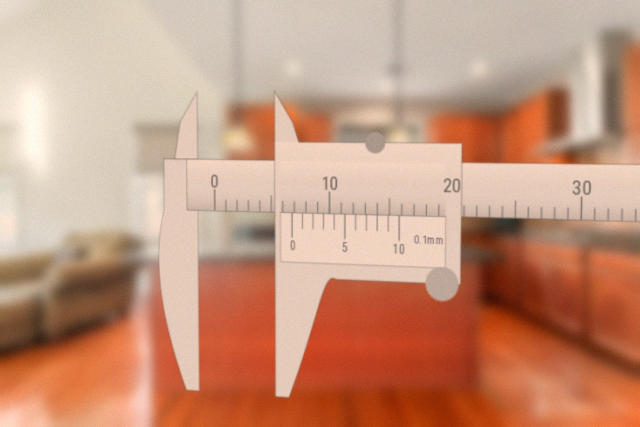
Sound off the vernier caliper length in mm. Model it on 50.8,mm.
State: 6.8,mm
